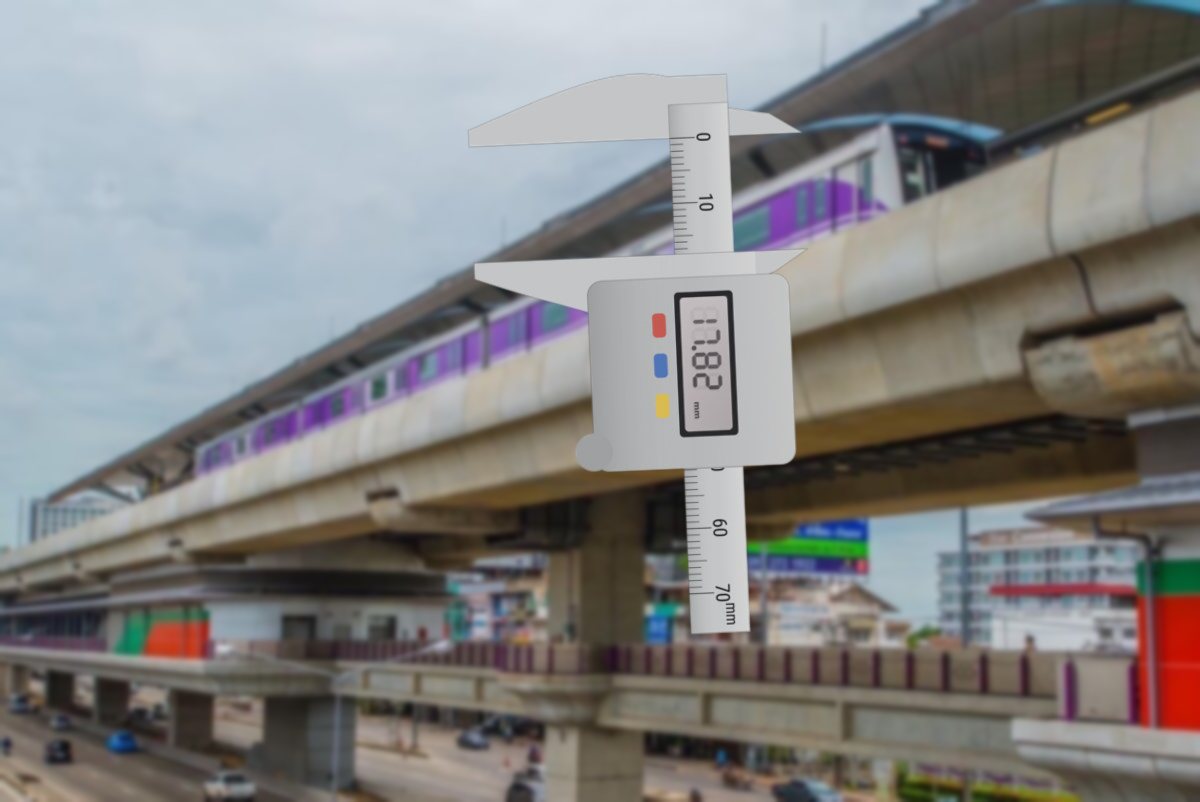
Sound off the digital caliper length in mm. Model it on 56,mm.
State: 17.82,mm
